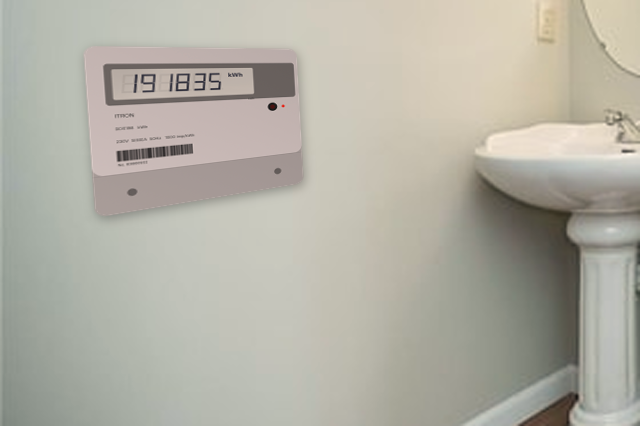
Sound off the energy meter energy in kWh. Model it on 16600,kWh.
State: 191835,kWh
